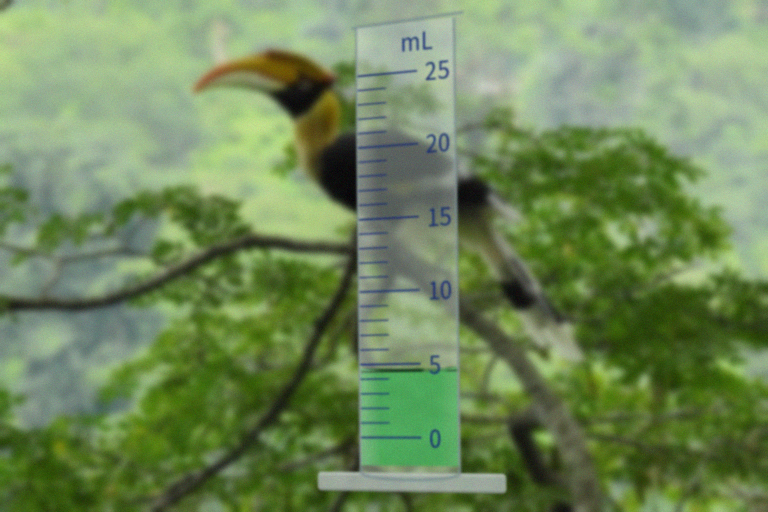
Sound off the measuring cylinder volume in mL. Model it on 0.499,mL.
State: 4.5,mL
